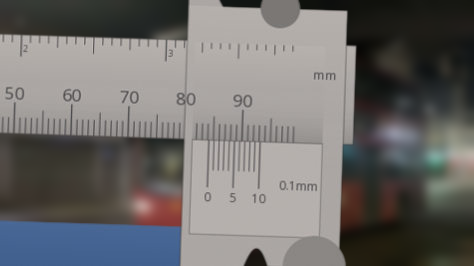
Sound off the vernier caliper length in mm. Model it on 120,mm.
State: 84.2,mm
